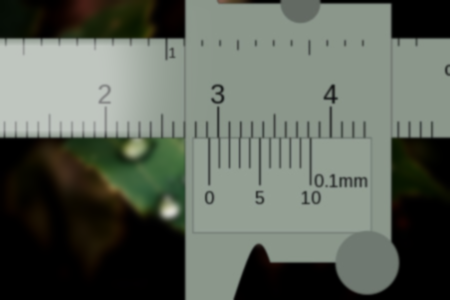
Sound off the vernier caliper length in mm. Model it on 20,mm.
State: 29.2,mm
